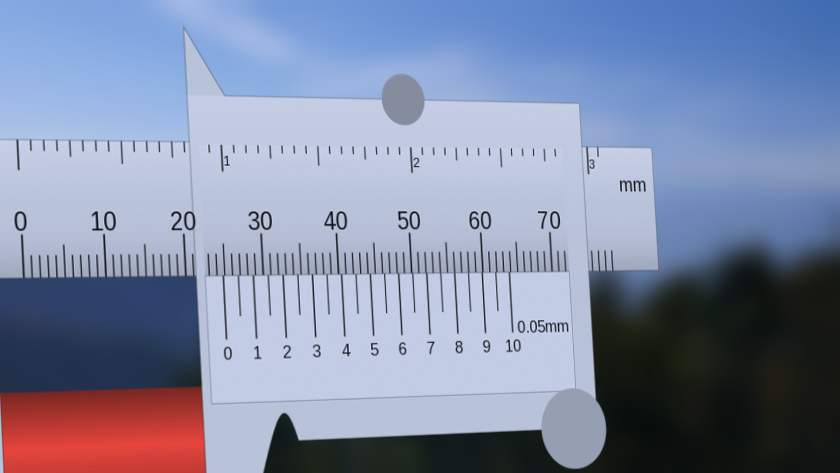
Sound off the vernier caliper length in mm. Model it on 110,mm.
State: 24.8,mm
